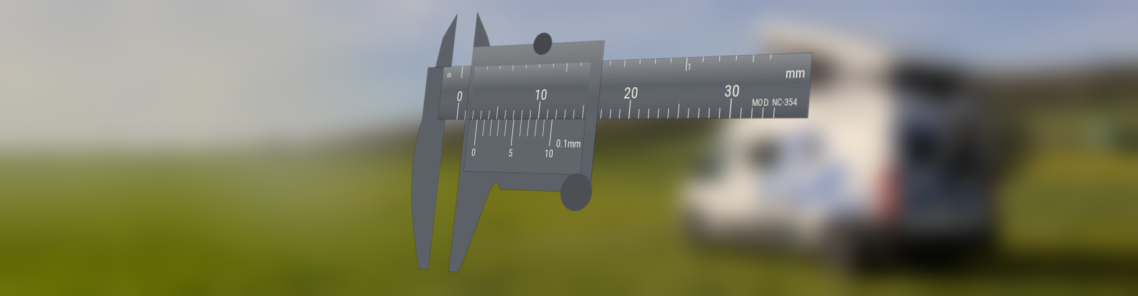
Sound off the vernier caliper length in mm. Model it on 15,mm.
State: 2.6,mm
